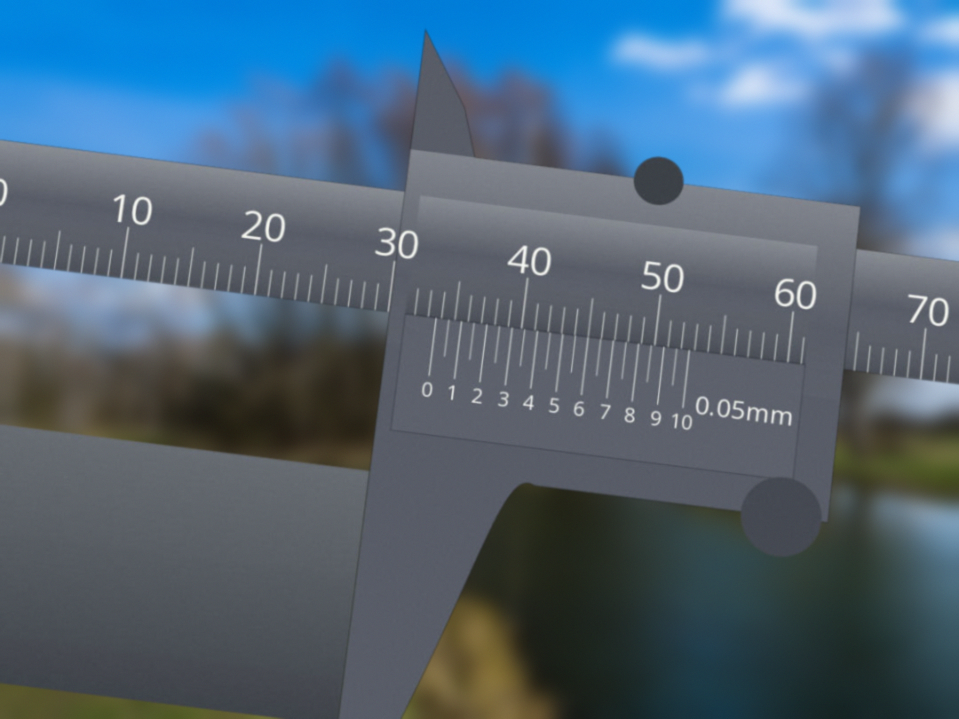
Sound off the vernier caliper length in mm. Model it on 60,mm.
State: 33.6,mm
